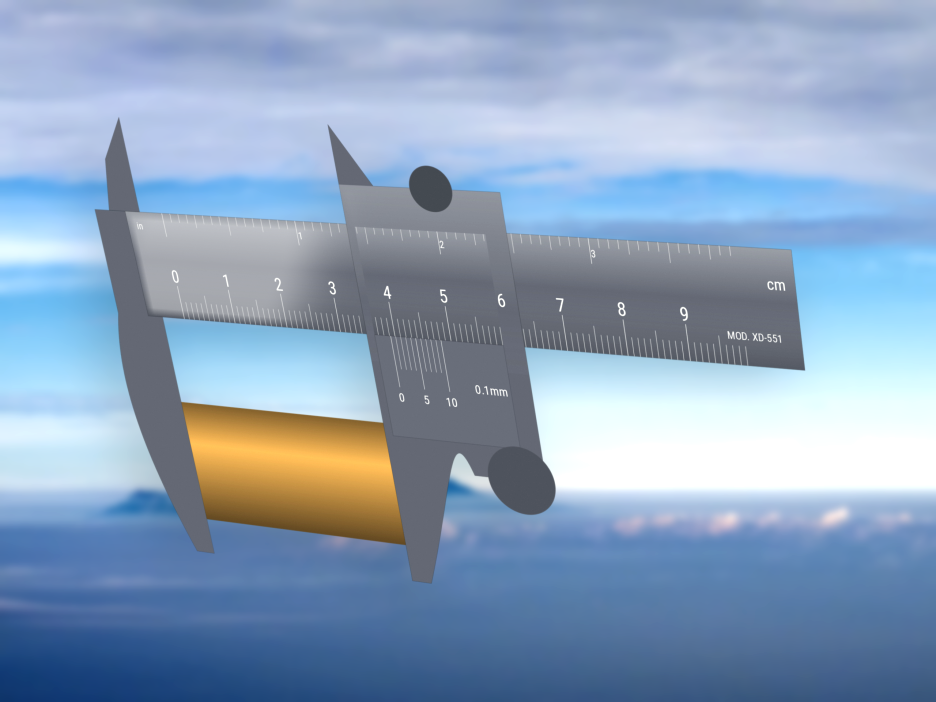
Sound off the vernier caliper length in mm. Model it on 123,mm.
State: 39.2,mm
